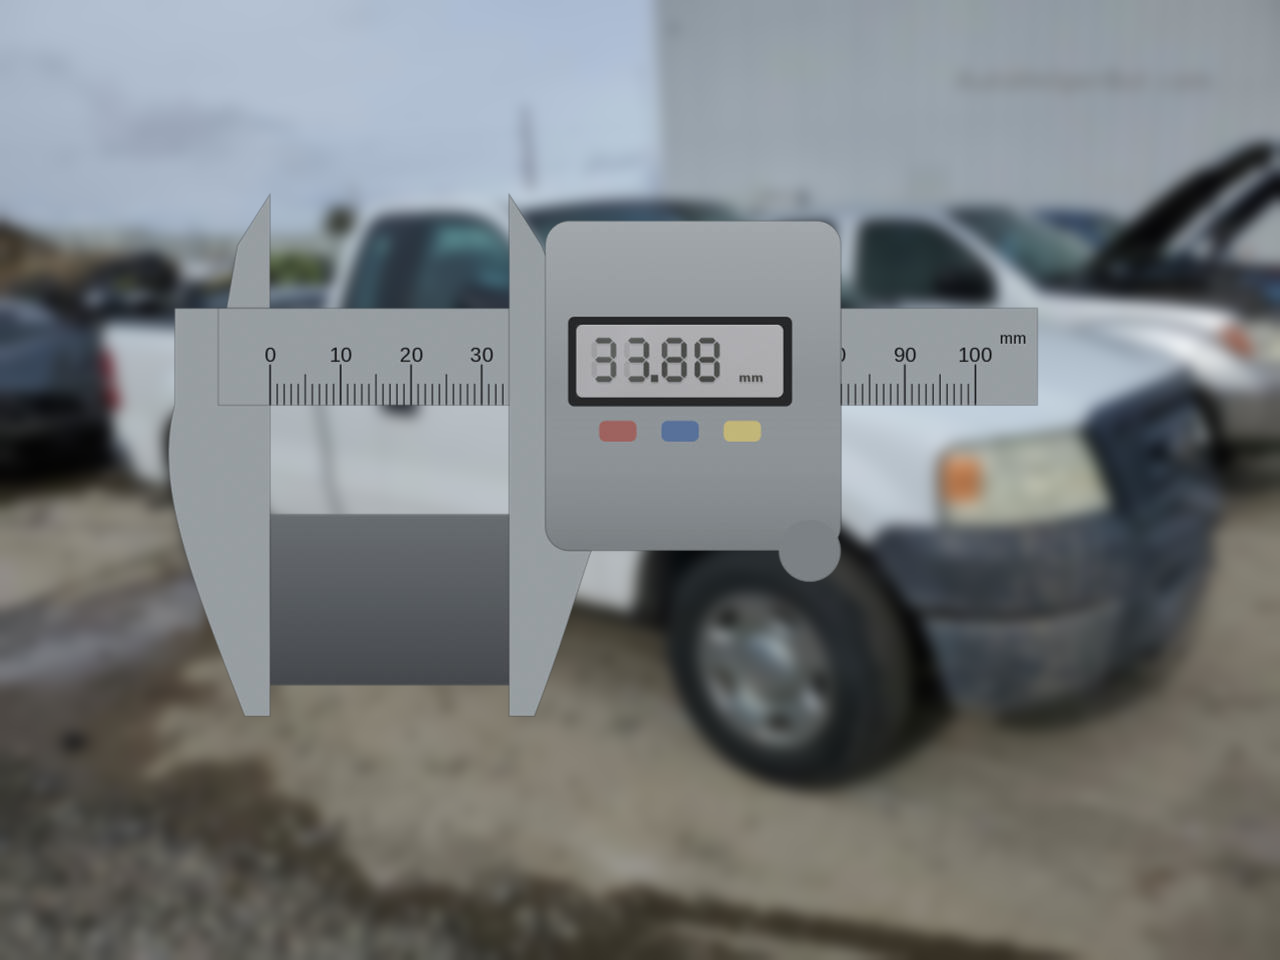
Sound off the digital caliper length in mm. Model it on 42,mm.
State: 33.88,mm
